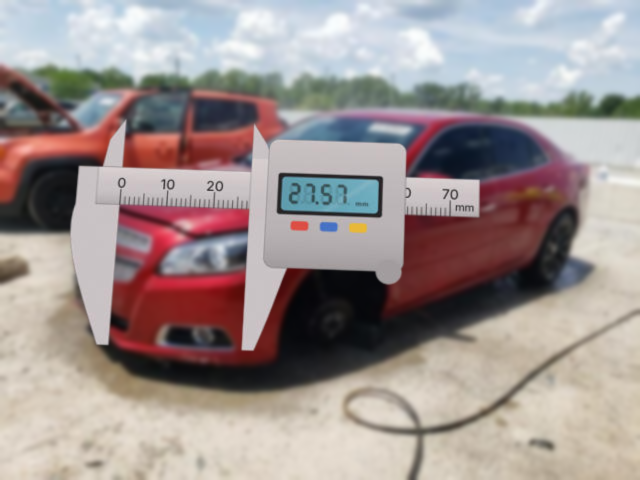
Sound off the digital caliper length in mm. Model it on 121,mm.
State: 27.57,mm
